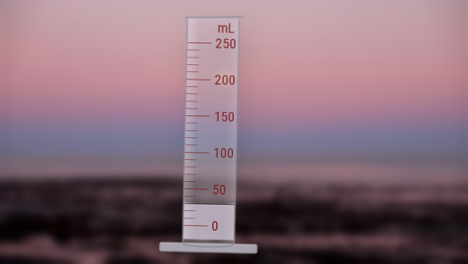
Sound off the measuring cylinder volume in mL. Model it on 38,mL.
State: 30,mL
